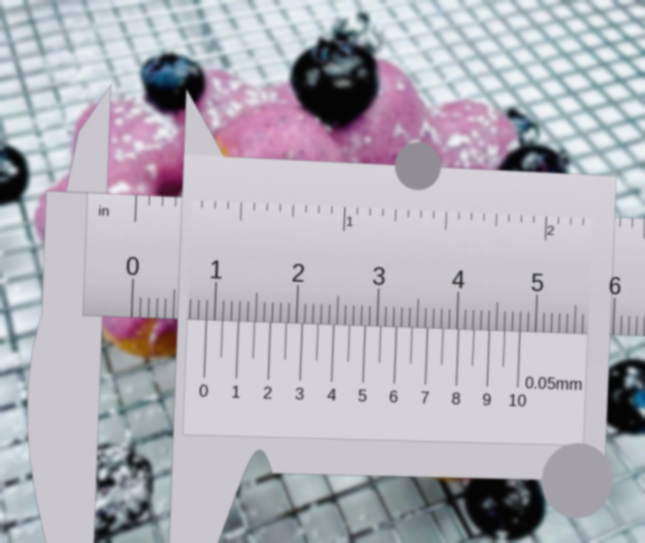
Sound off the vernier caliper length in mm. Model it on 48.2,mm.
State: 9.0,mm
